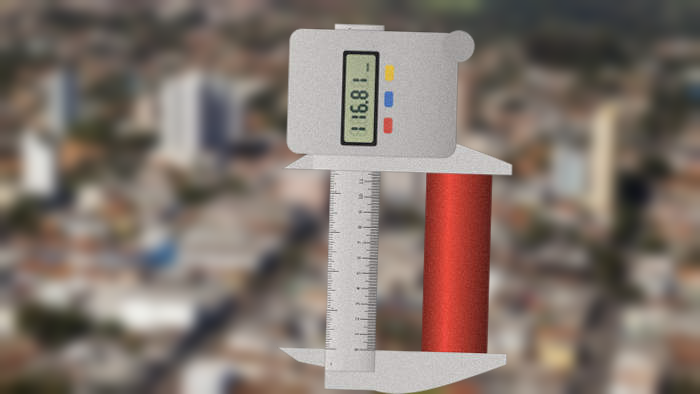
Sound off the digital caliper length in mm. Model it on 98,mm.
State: 116.81,mm
